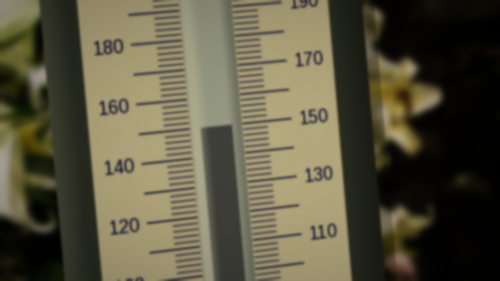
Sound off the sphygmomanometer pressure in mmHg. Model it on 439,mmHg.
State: 150,mmHg
